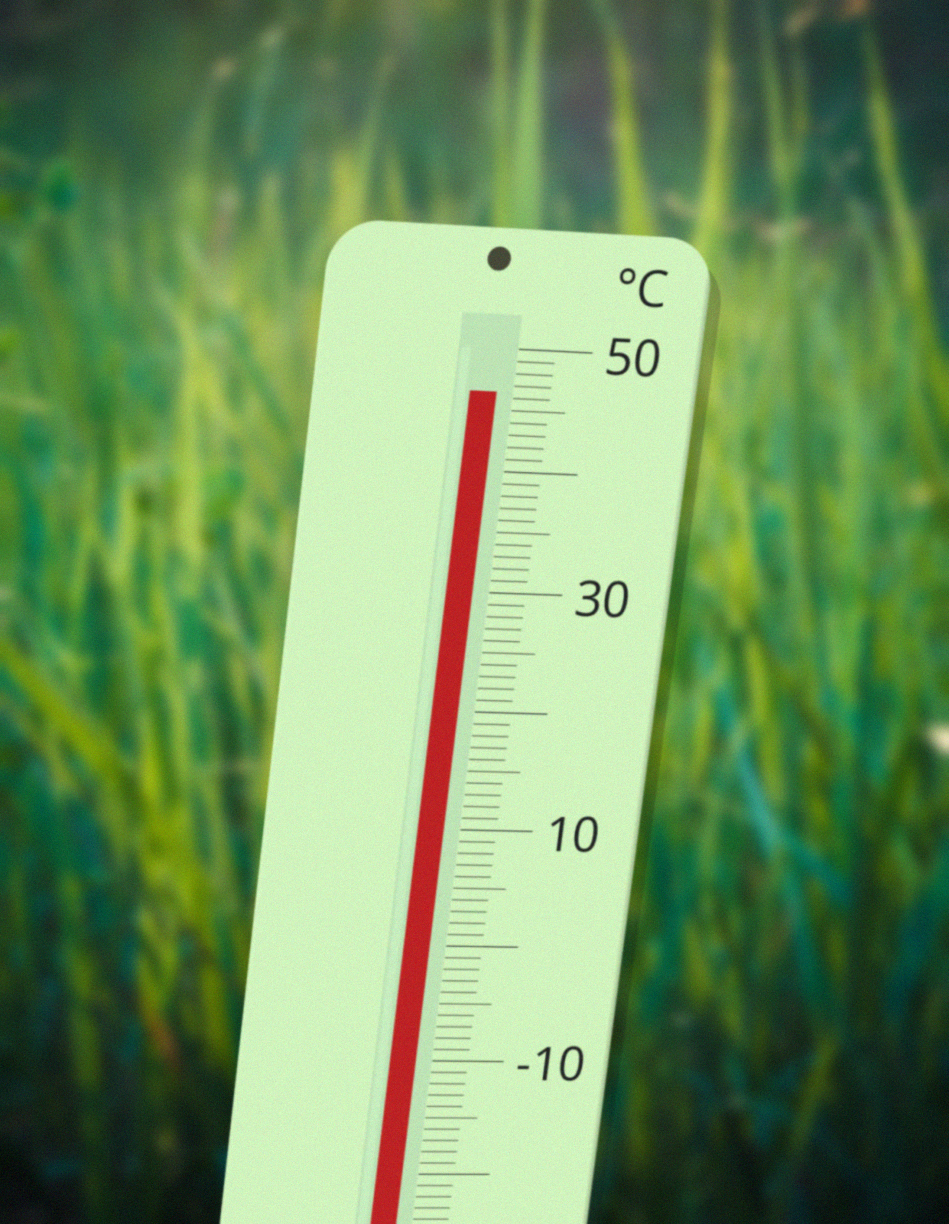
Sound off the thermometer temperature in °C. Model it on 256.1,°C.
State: 46.5,°C
